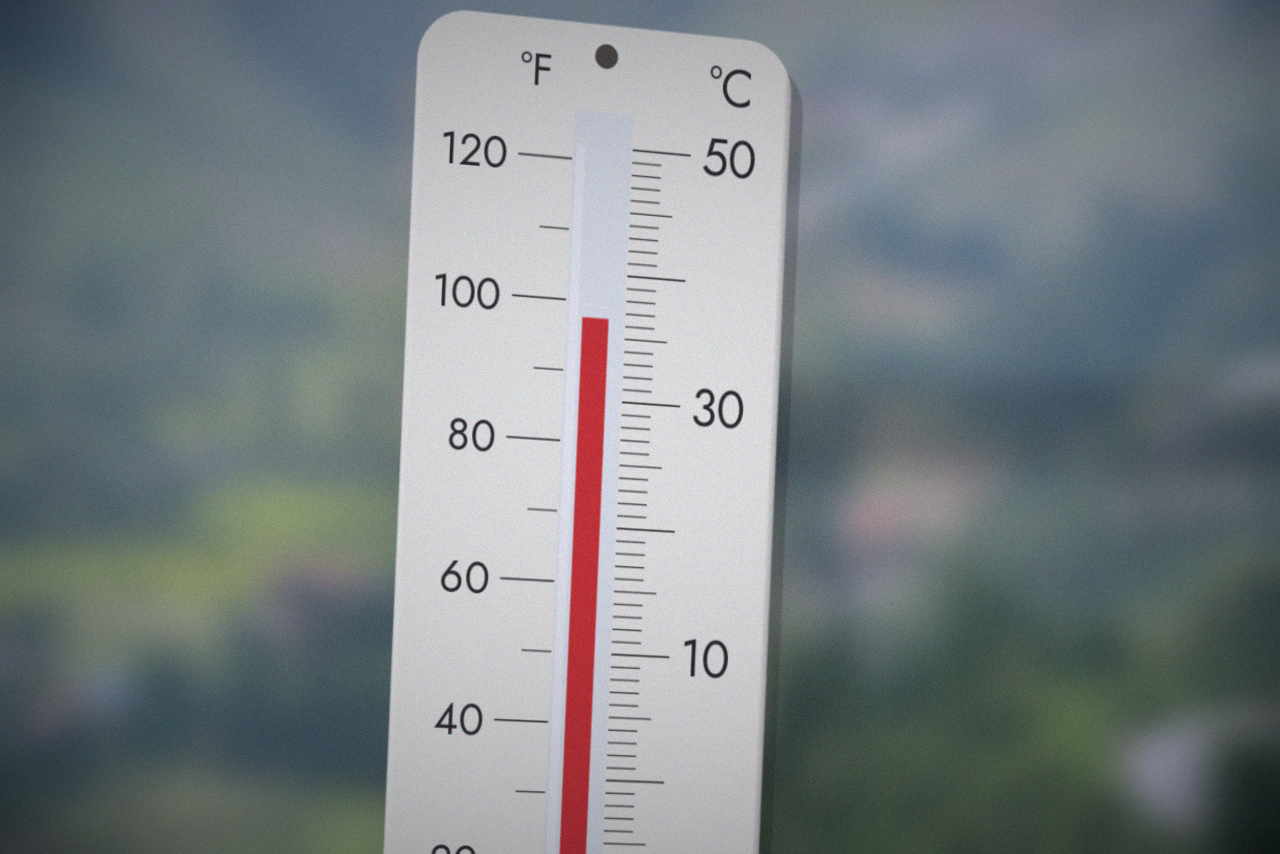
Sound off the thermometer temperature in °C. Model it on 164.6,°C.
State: 36.5,°C
